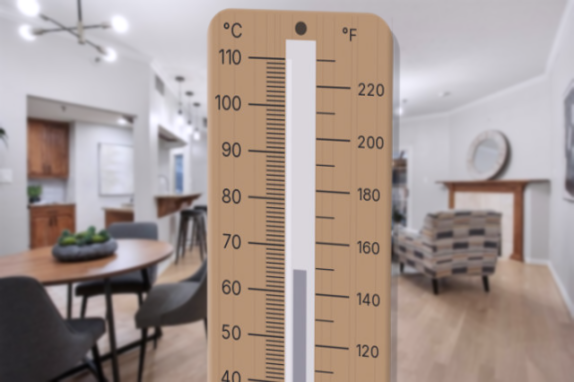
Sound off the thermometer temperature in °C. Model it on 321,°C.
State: 65,°C
